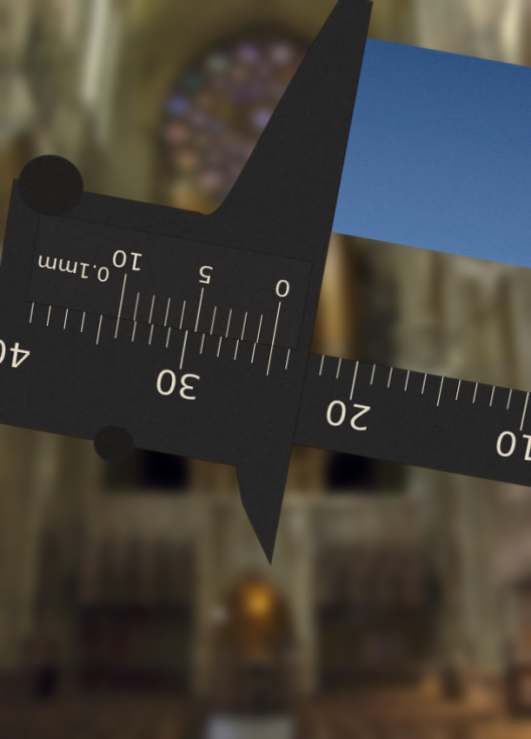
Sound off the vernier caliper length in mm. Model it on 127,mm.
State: 25.0,mm
